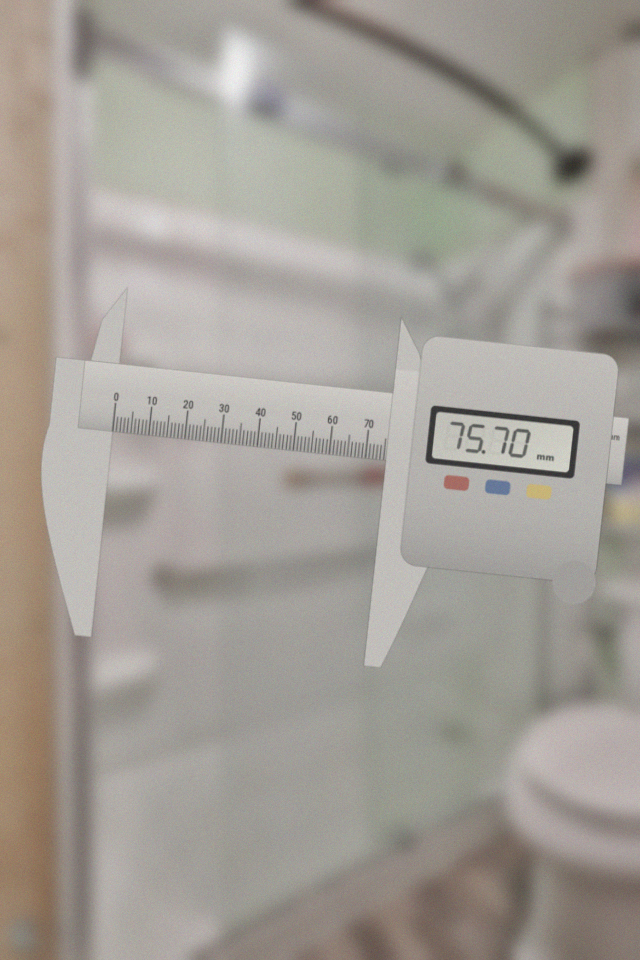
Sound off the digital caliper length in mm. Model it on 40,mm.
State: 75.70,mm
